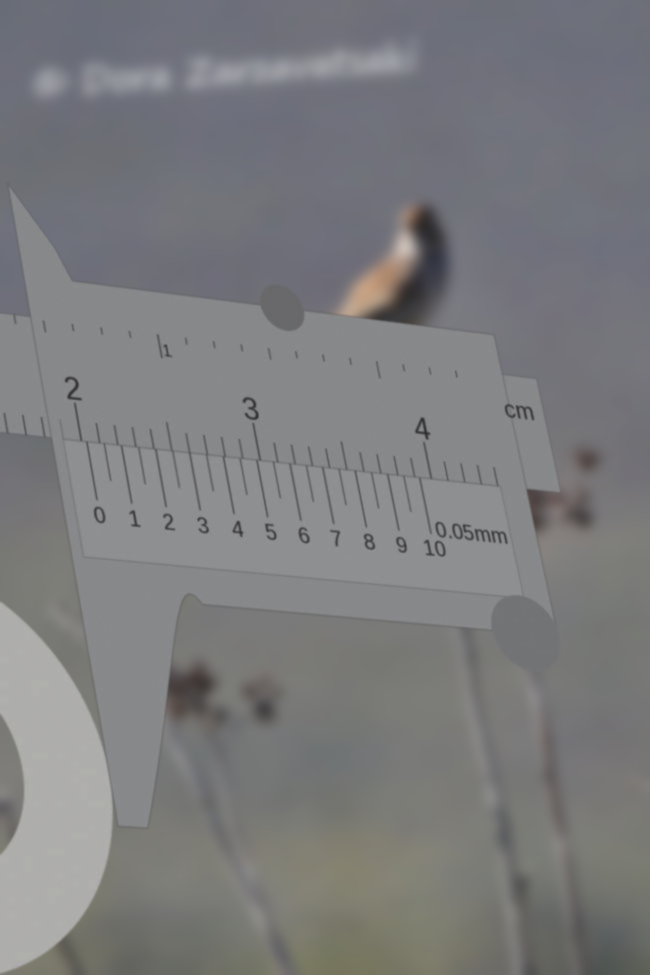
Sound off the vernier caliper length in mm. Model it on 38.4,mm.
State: 20.3,mm
